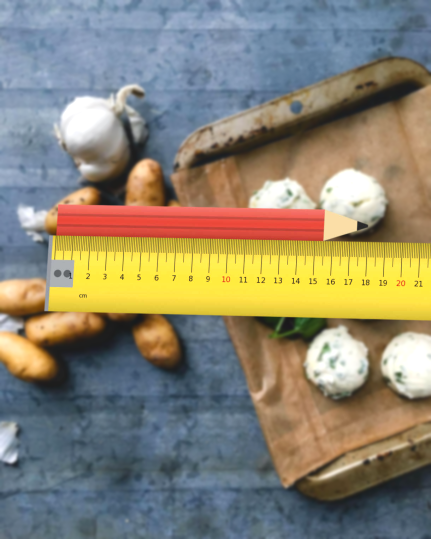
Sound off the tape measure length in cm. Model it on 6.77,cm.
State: 18,cm
